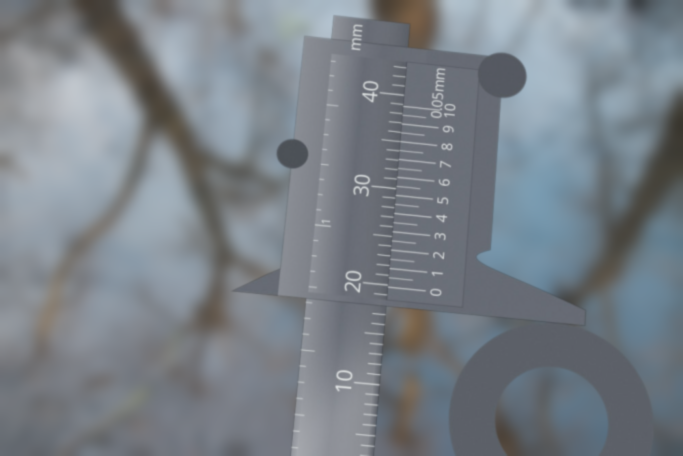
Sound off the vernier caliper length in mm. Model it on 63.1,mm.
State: 19.8,mm
